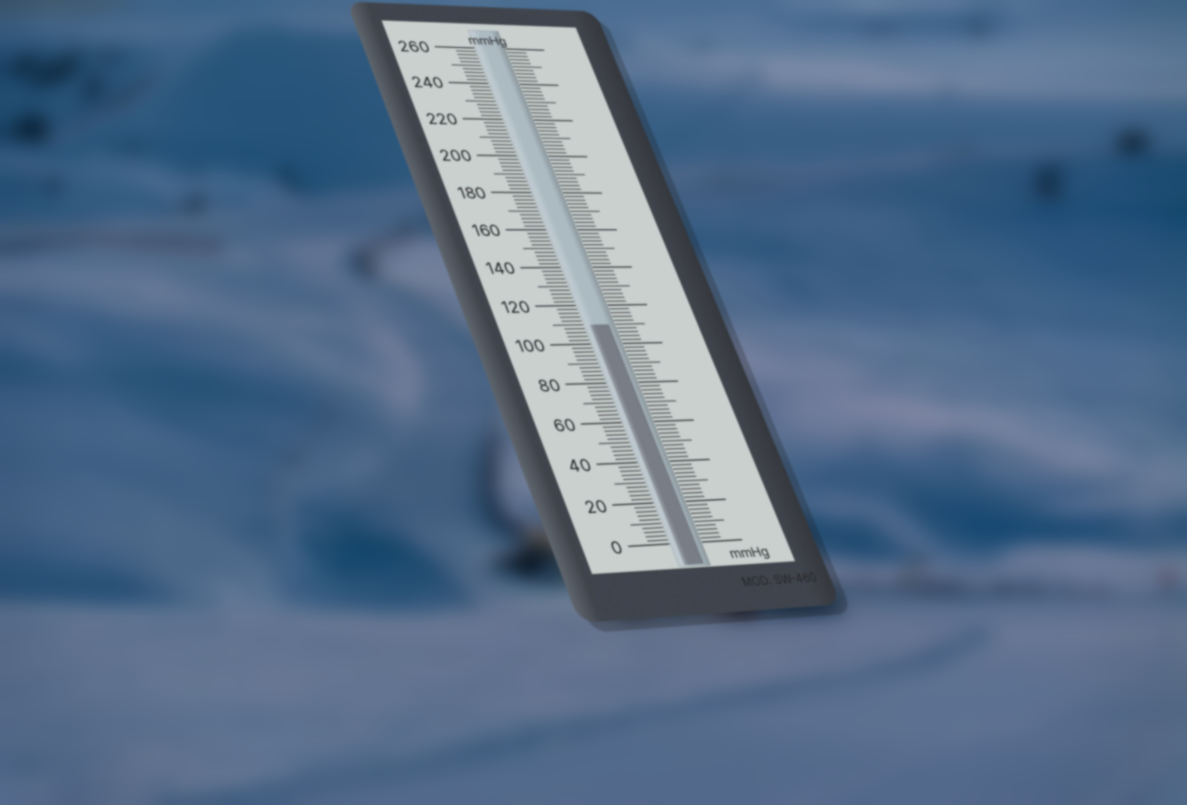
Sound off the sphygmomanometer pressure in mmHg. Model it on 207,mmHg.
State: 110,mmHg
